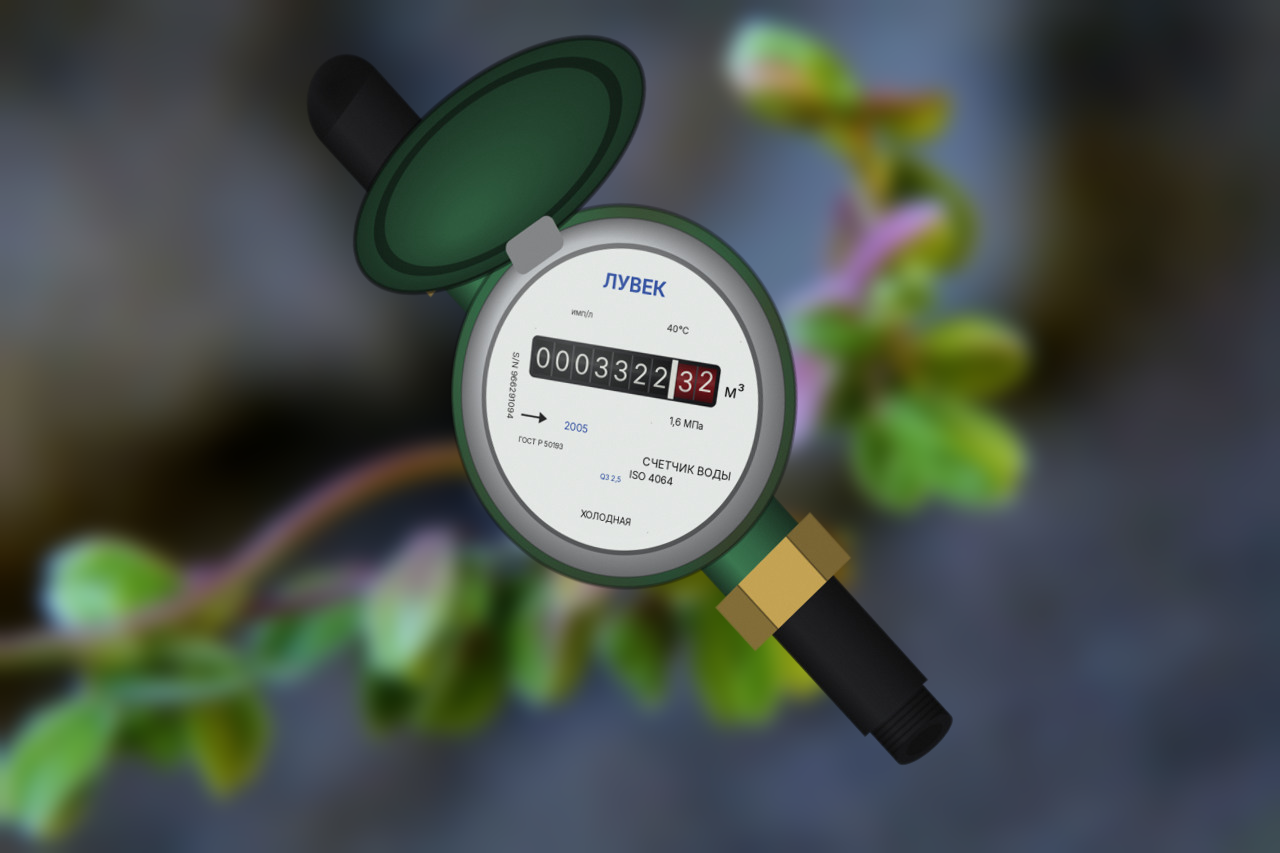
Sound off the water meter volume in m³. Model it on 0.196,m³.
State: 3322.32,m³
